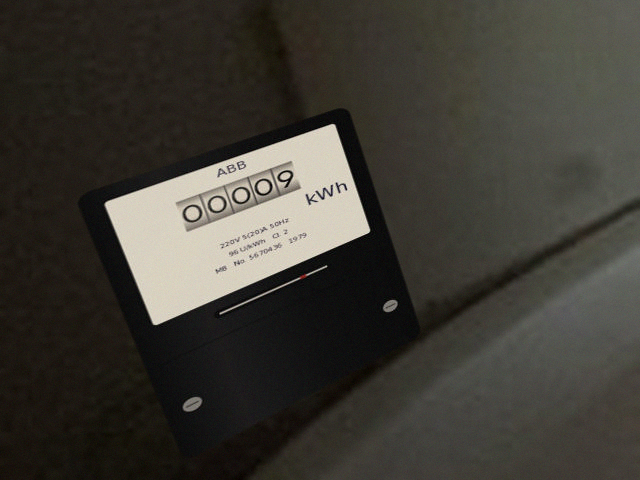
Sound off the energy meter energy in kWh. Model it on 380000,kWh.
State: 9,kWh
